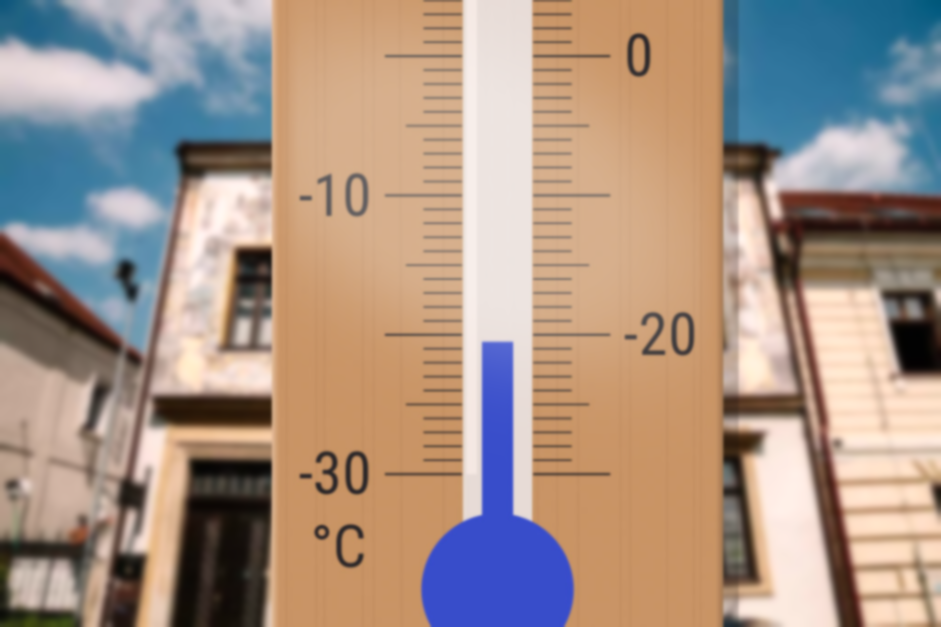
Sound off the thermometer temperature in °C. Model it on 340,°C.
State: -20.5,°C
